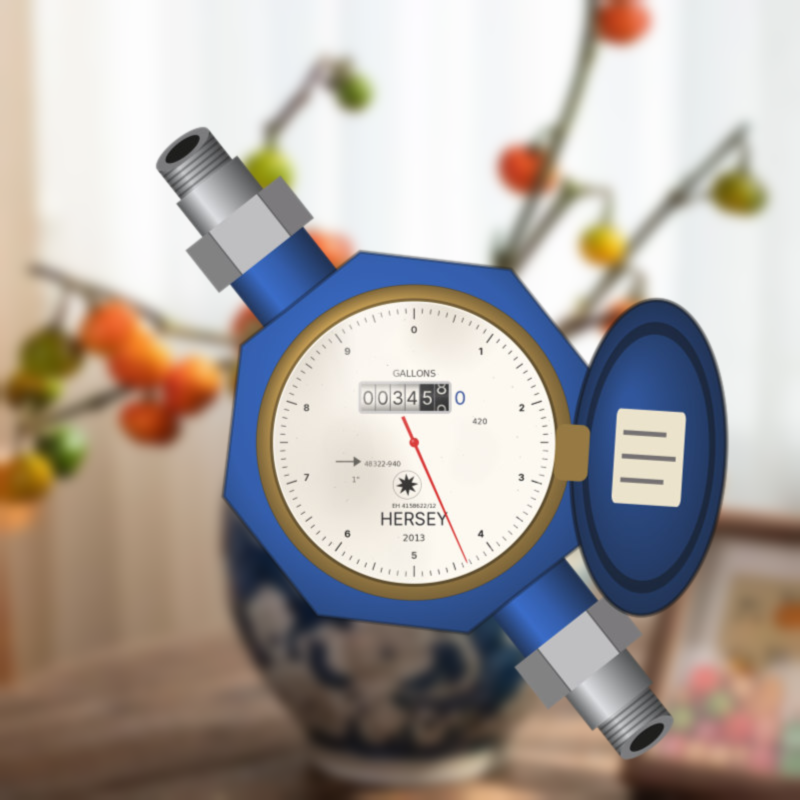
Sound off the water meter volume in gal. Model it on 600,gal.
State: 34584.3,gal
